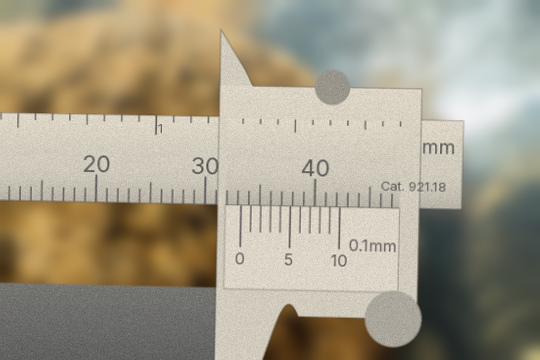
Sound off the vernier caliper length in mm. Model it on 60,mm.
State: 33.3,mm
